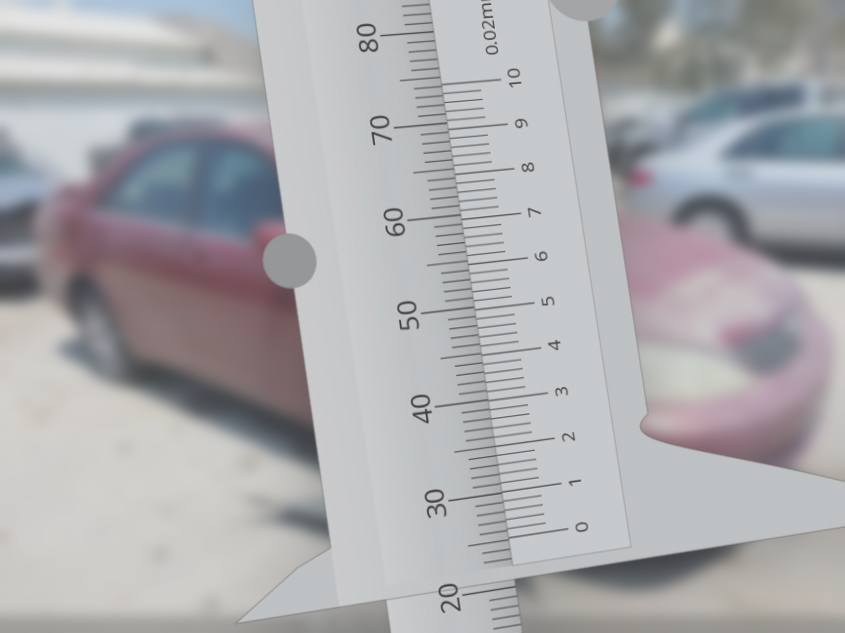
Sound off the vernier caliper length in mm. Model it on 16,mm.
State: 25.2,mm
